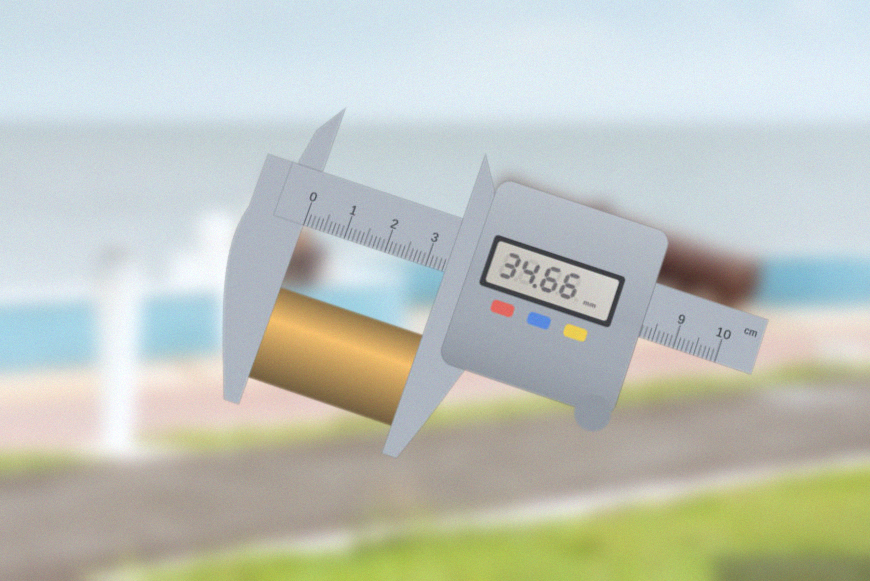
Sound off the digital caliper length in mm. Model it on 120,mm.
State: 34.66,mm
